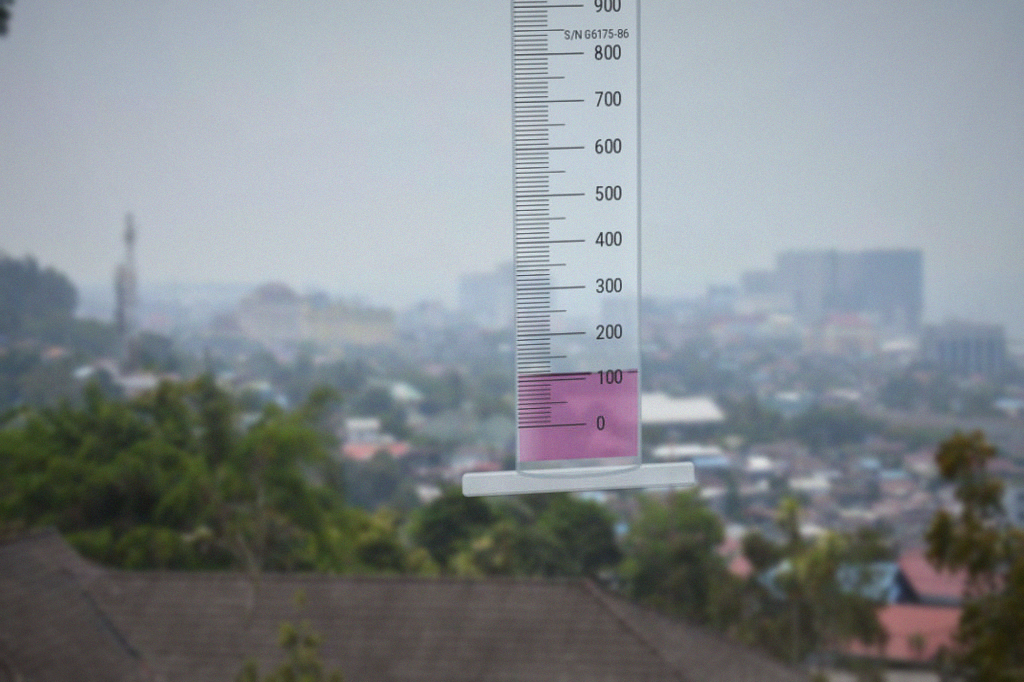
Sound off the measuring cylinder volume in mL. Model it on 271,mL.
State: 110,mL
